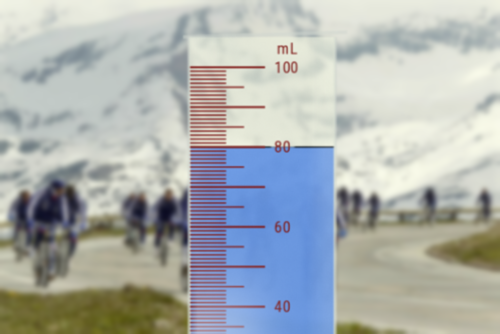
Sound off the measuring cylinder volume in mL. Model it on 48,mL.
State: 80,mL
